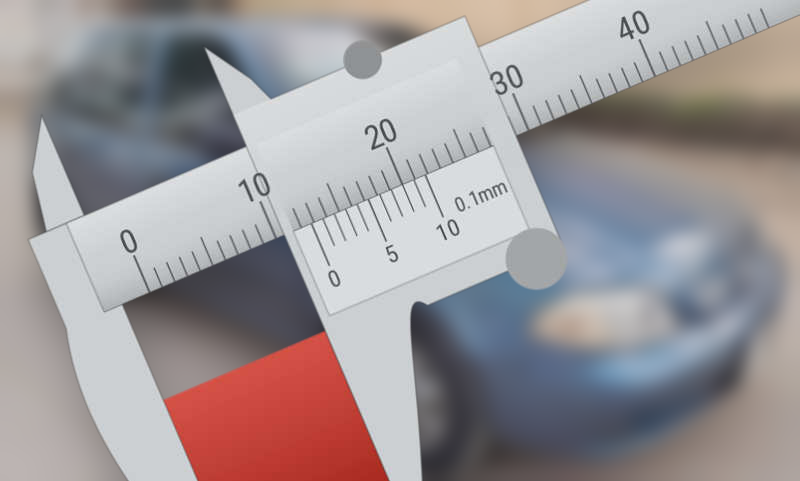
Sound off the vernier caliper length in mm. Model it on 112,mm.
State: 12.8,mm
